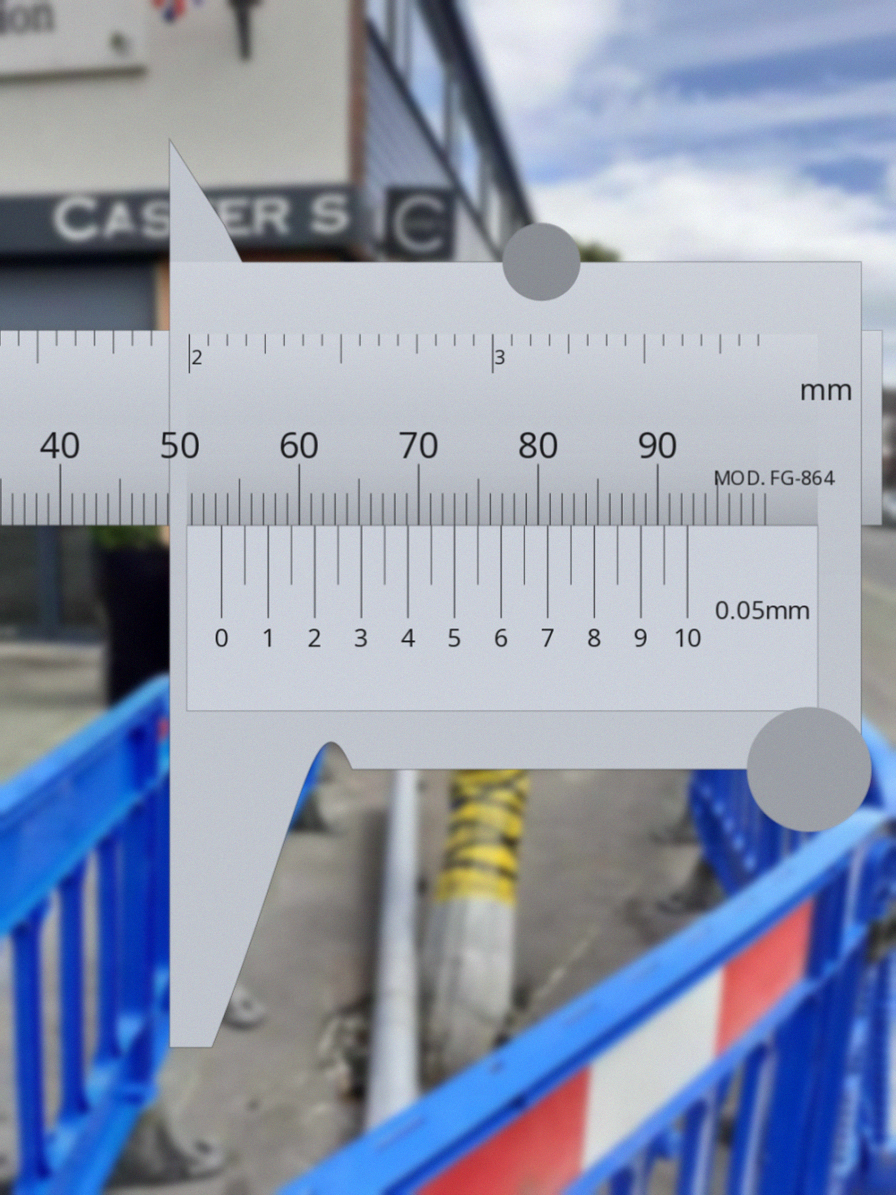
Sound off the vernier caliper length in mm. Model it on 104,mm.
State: 53.5,mm
